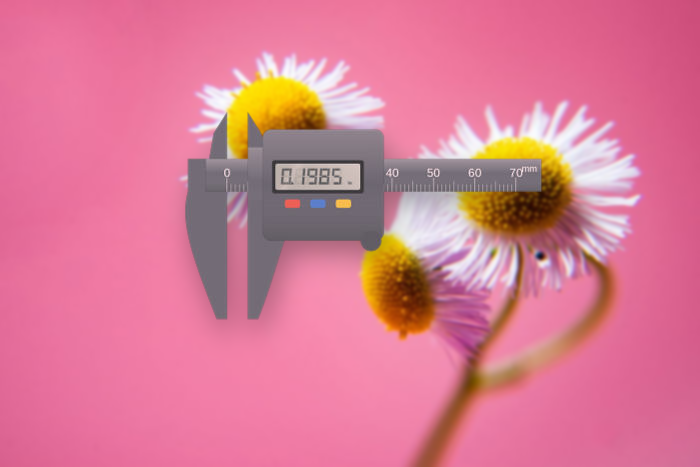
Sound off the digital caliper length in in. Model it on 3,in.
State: 0.1985,in
